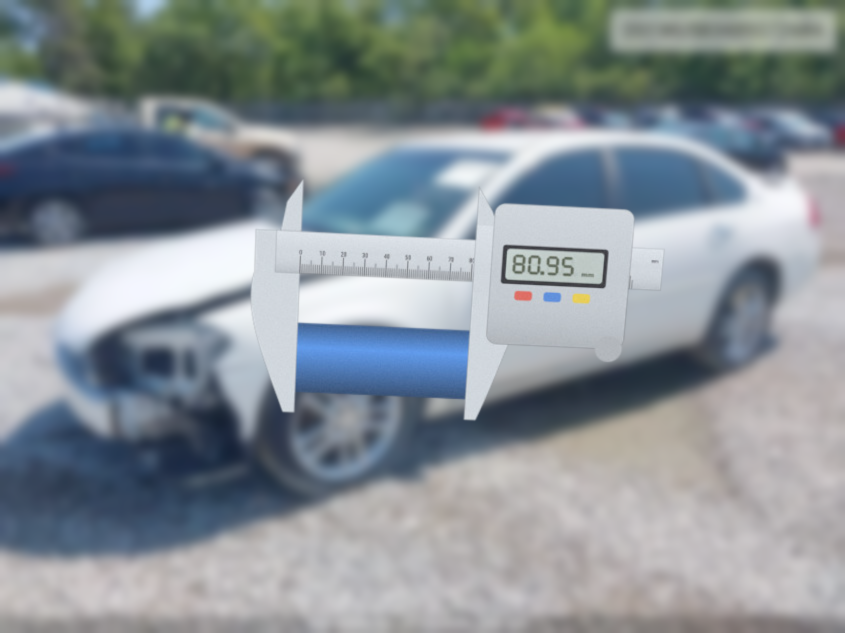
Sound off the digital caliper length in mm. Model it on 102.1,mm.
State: 80.95,mm
